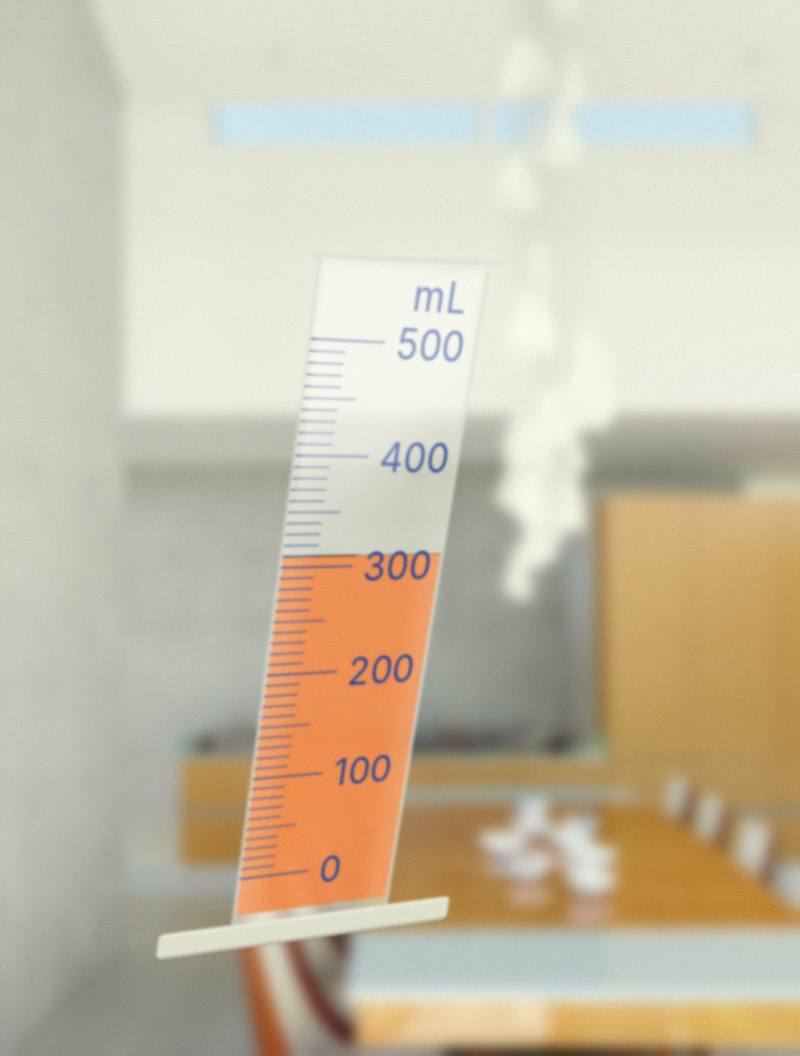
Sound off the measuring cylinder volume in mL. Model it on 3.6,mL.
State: 310,mL
